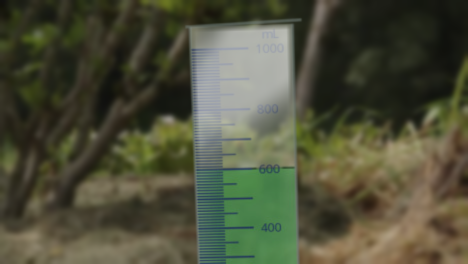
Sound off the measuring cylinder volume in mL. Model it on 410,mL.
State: 600,mL
